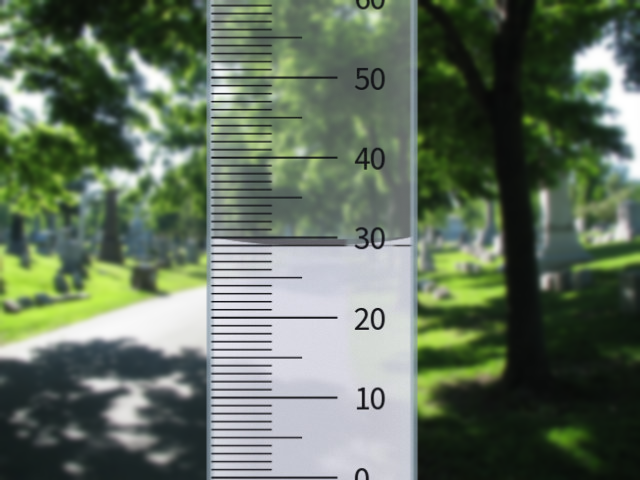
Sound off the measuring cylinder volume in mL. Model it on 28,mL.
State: 29,mL
